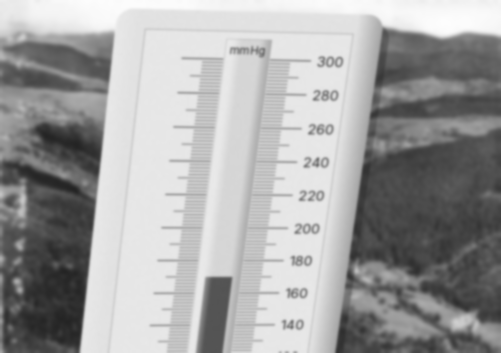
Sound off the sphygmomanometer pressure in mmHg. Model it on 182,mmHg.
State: 170,mmHg
